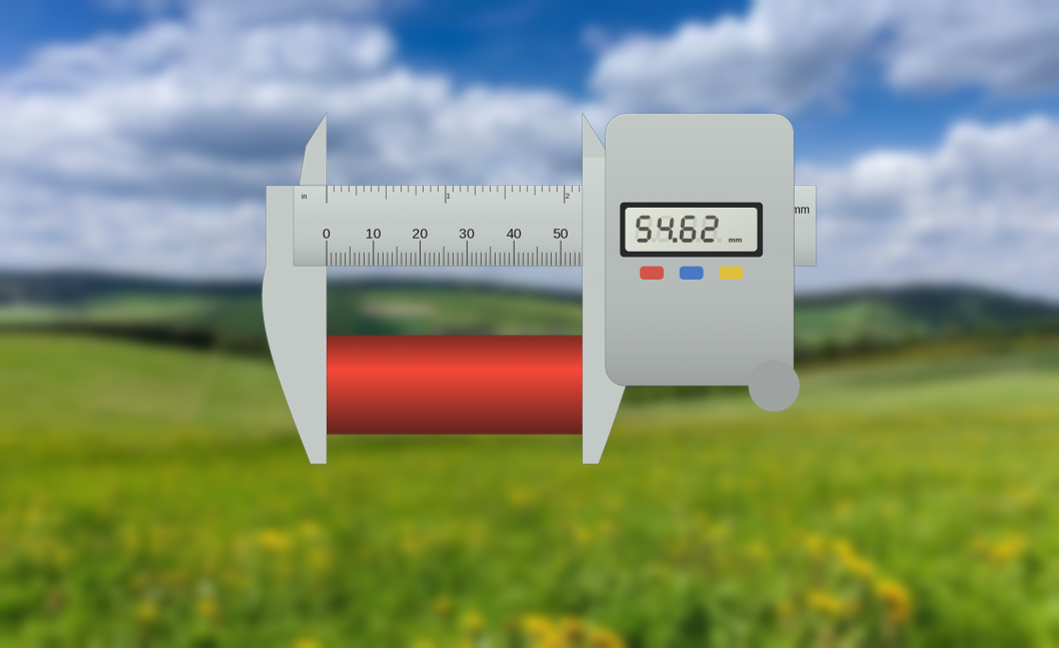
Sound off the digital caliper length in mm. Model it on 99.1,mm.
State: 54.62,mm
